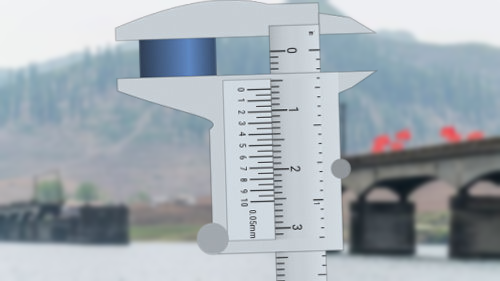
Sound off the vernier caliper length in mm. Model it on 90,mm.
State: 6.4,mm
